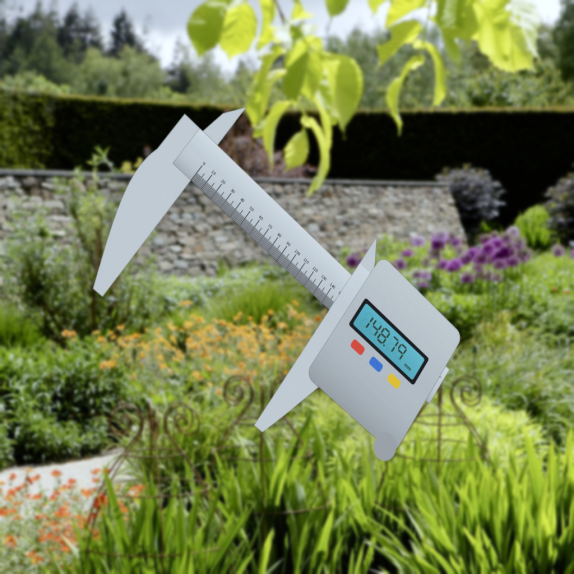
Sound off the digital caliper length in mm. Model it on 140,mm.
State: 148.79,mm
